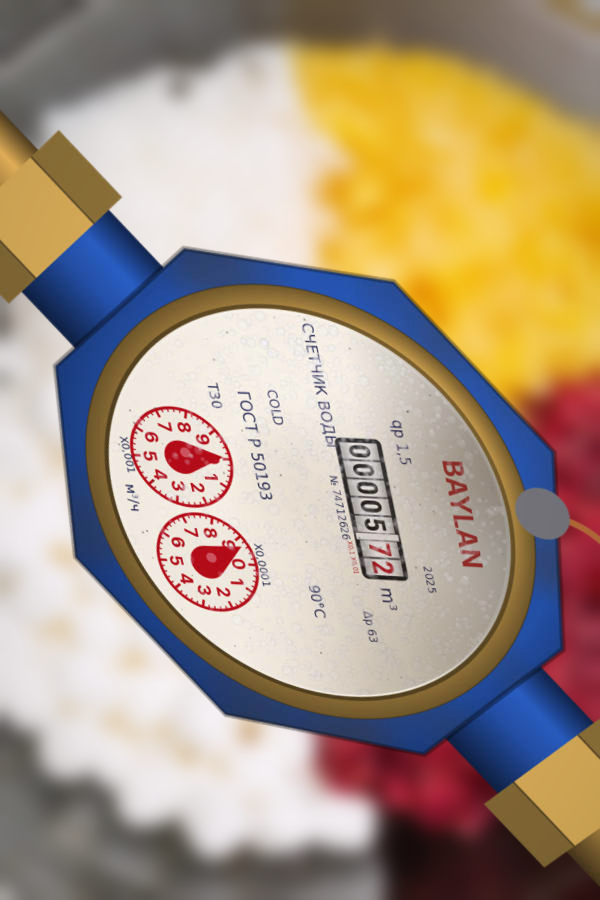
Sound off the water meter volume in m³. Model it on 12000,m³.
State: 5.7199,m³
